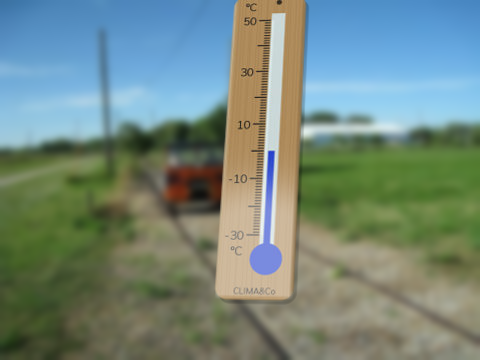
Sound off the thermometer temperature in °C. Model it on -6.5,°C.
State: 0,°C
